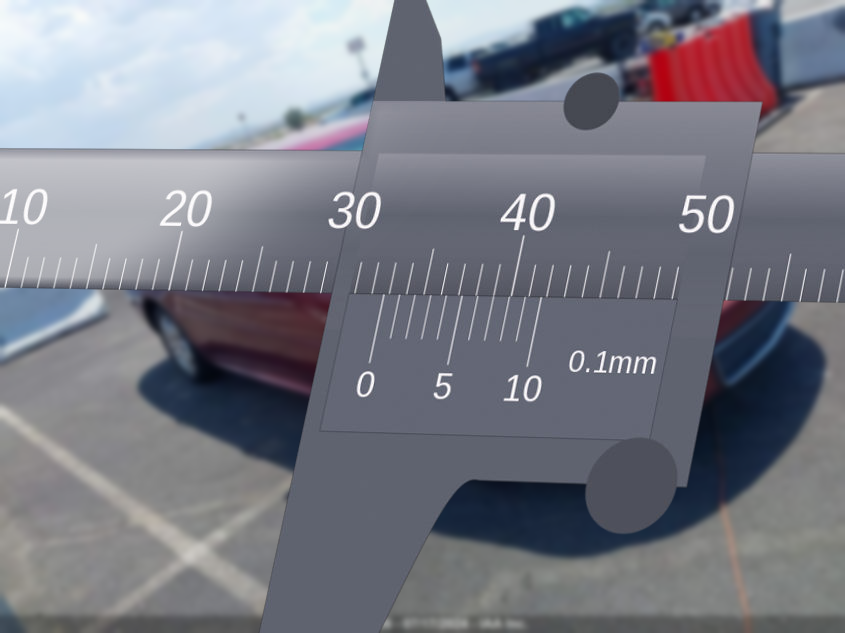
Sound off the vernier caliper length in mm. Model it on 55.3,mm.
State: 32.7,mm
